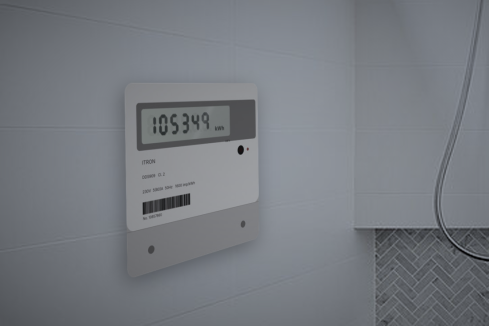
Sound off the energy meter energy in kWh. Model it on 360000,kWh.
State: 105349,kWh
